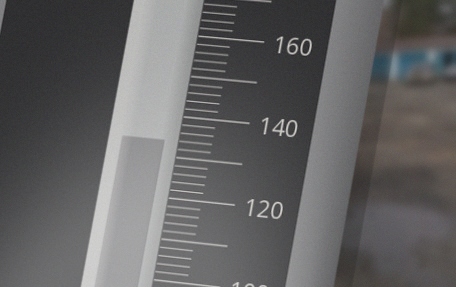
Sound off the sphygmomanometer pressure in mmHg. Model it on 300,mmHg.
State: 134,mmHg
